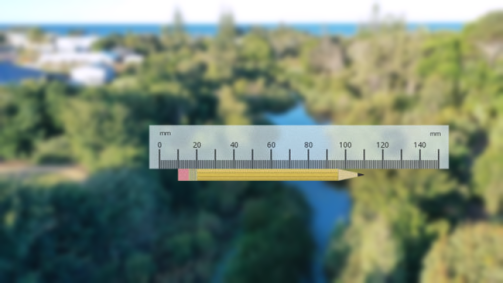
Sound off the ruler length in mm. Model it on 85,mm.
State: 100,mm
